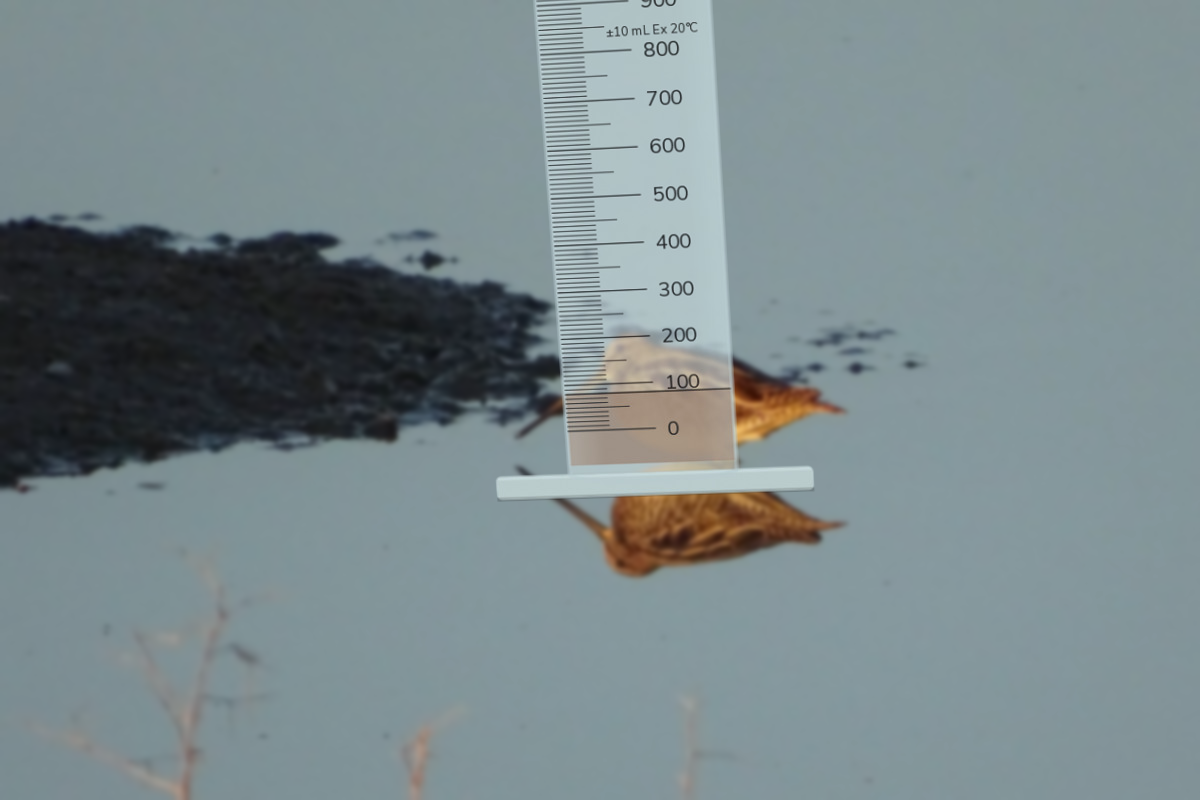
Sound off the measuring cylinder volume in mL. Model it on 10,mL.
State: 80,mL
